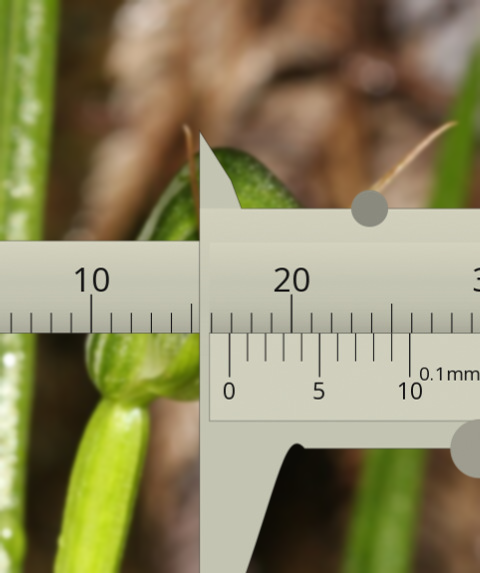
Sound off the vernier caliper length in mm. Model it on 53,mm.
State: 16.9,mm
